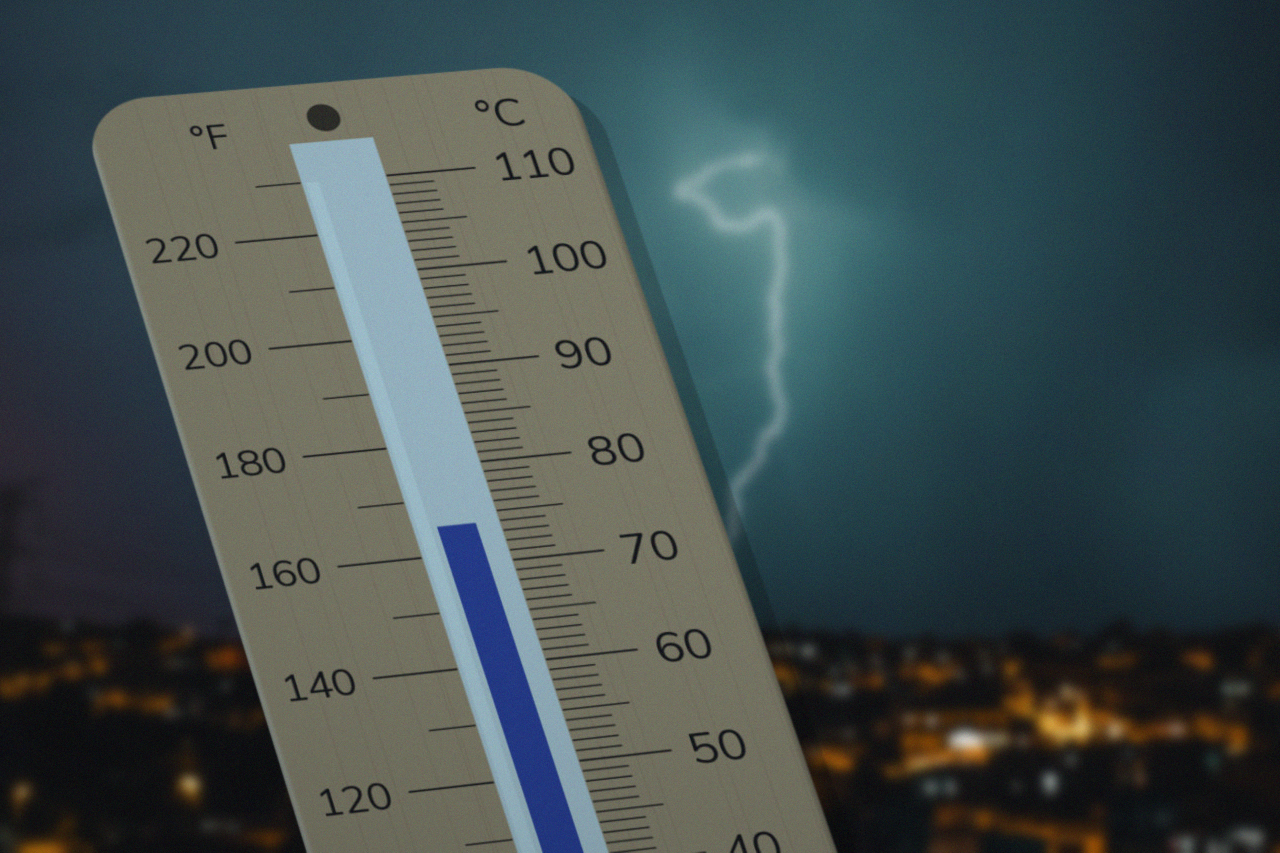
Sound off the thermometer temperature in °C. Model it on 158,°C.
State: 74,°C
